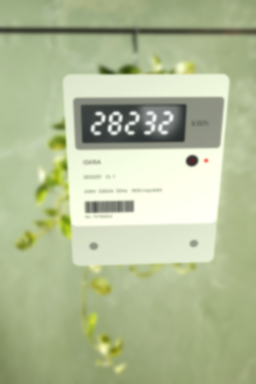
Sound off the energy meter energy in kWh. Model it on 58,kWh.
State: 28232,kWh
